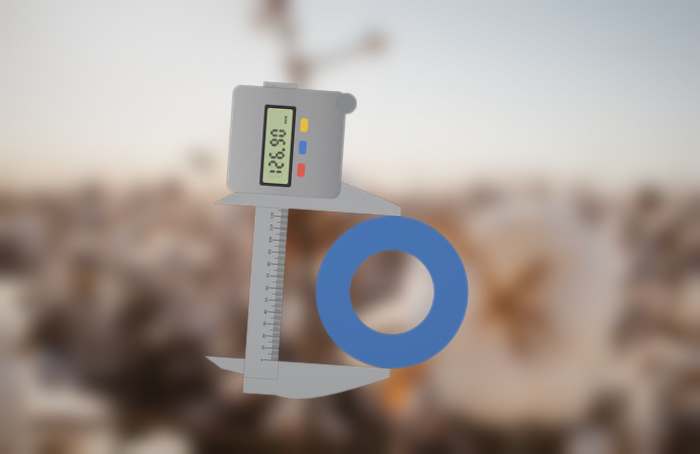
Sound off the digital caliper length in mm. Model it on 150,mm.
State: 126.90,mm
